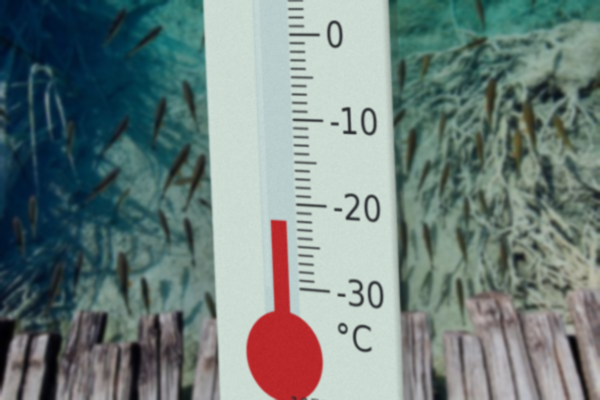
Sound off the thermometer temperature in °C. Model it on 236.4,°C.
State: -22,°C
